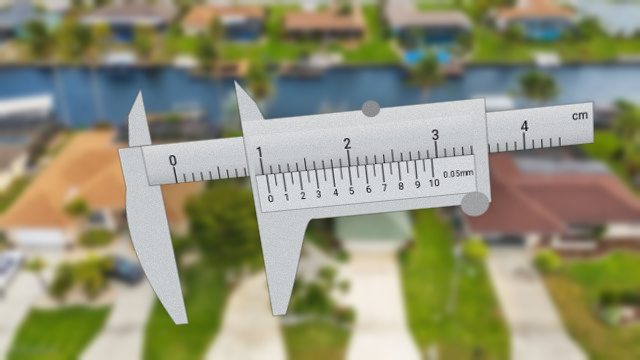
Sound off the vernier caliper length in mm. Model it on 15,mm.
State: 10.4,mm
